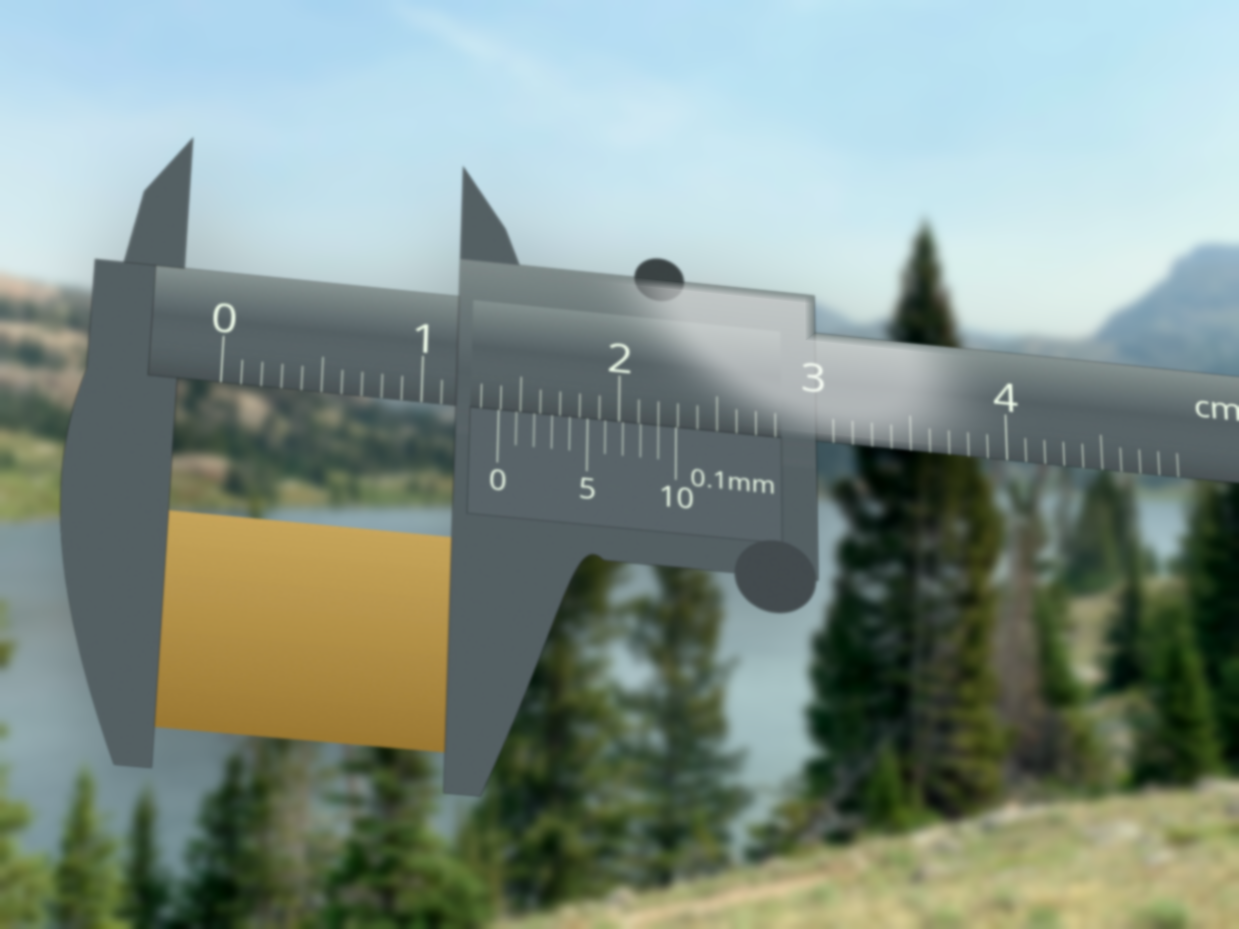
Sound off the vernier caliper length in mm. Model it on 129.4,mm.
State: 13.9,mm
